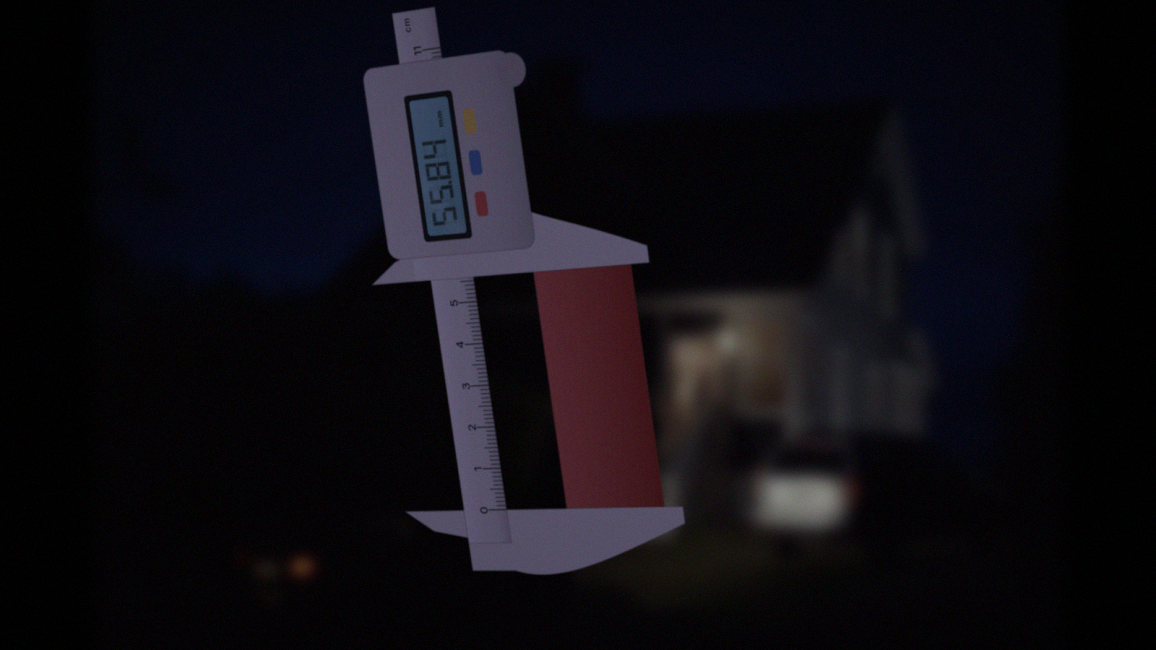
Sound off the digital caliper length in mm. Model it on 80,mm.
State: 55.84,mm
